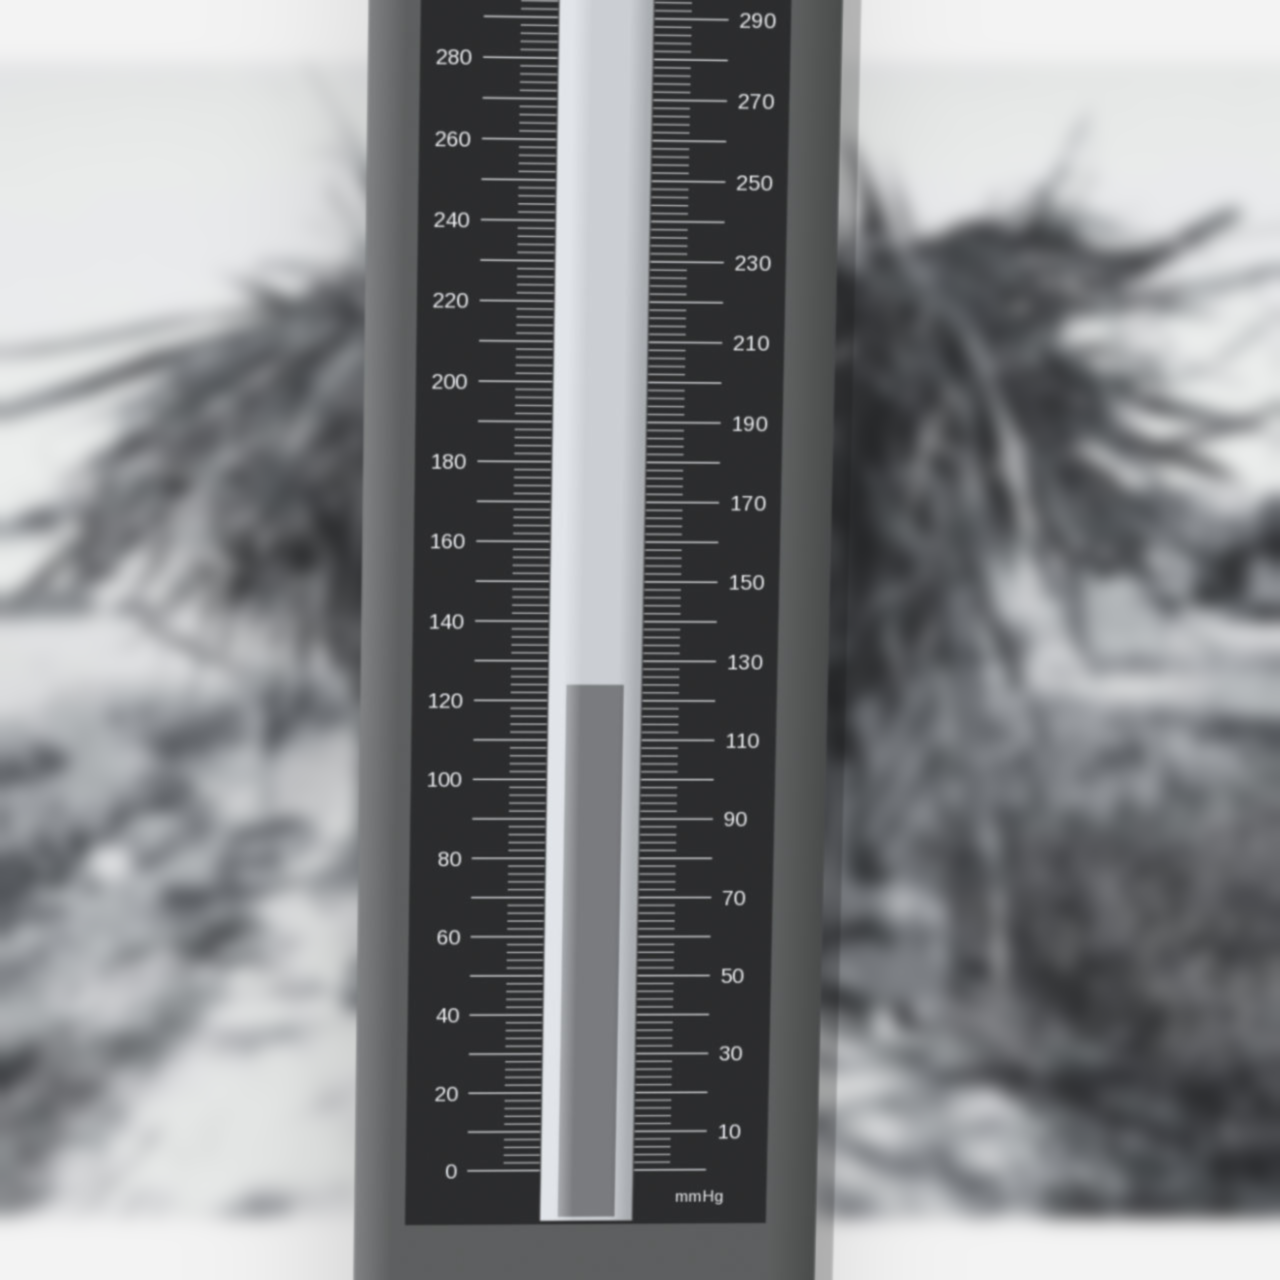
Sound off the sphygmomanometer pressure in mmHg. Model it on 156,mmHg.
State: 124,mmHg
